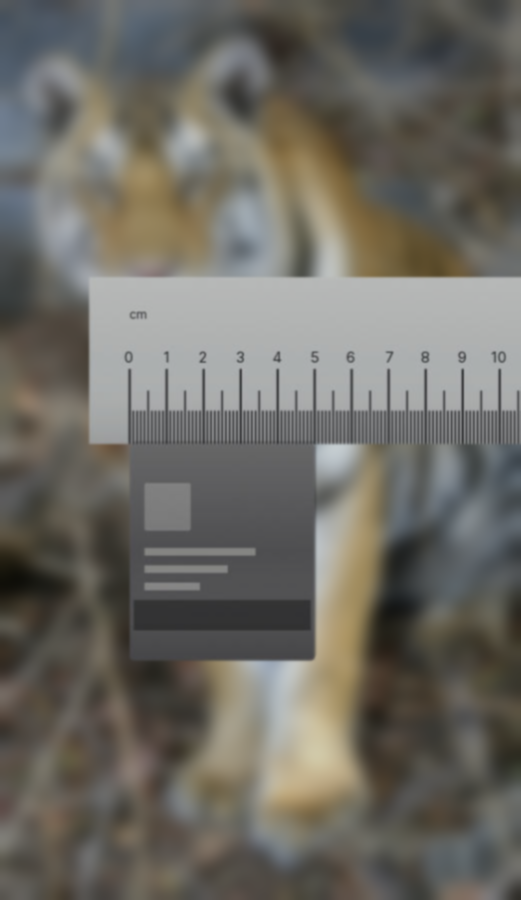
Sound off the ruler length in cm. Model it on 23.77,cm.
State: 5,cm
